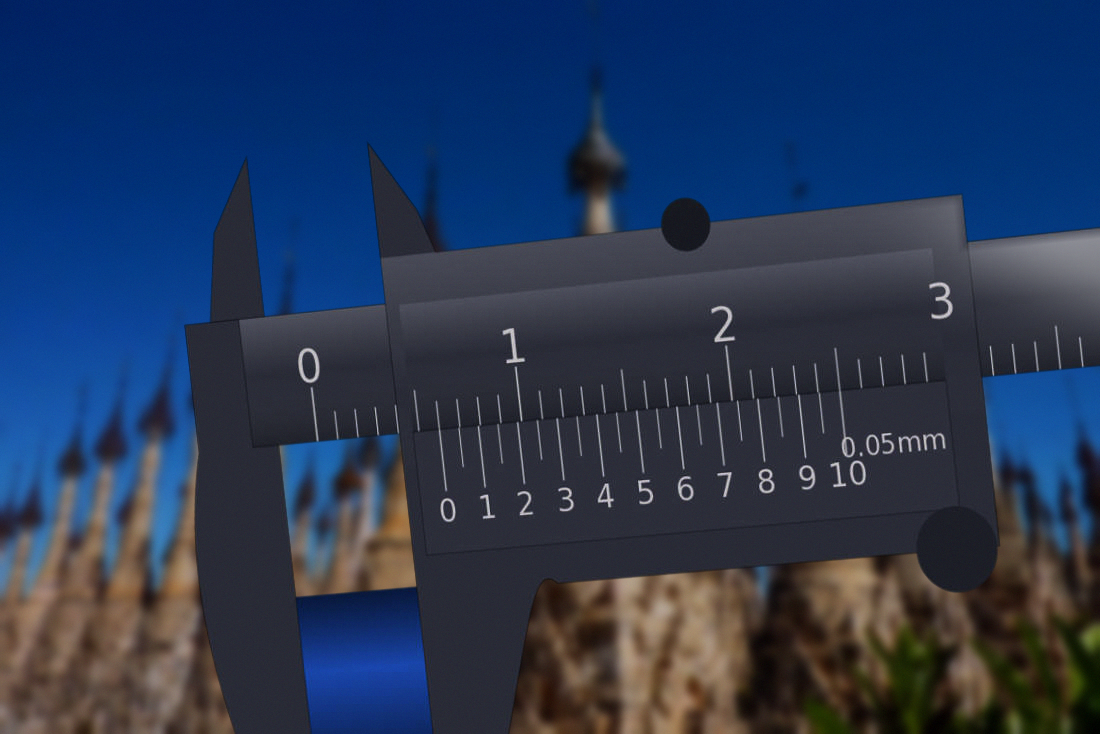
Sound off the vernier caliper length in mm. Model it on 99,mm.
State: 6.0,mm
